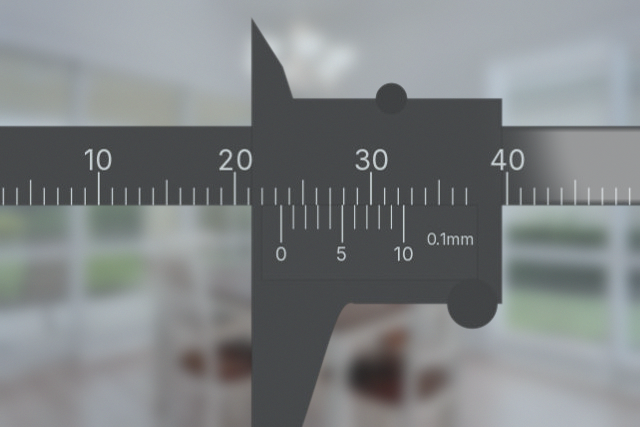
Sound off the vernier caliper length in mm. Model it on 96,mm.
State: 23.4,mm
